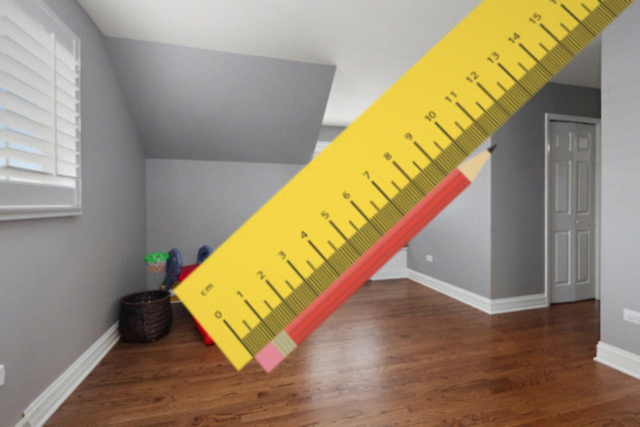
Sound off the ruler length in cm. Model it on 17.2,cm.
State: 11,cm
